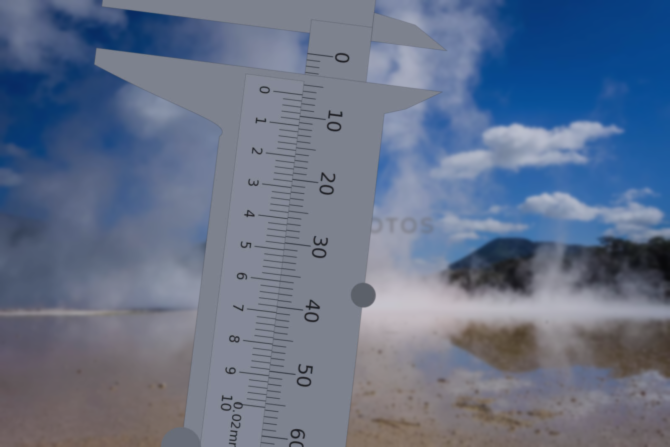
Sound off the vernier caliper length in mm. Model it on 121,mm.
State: 6.6,mm
